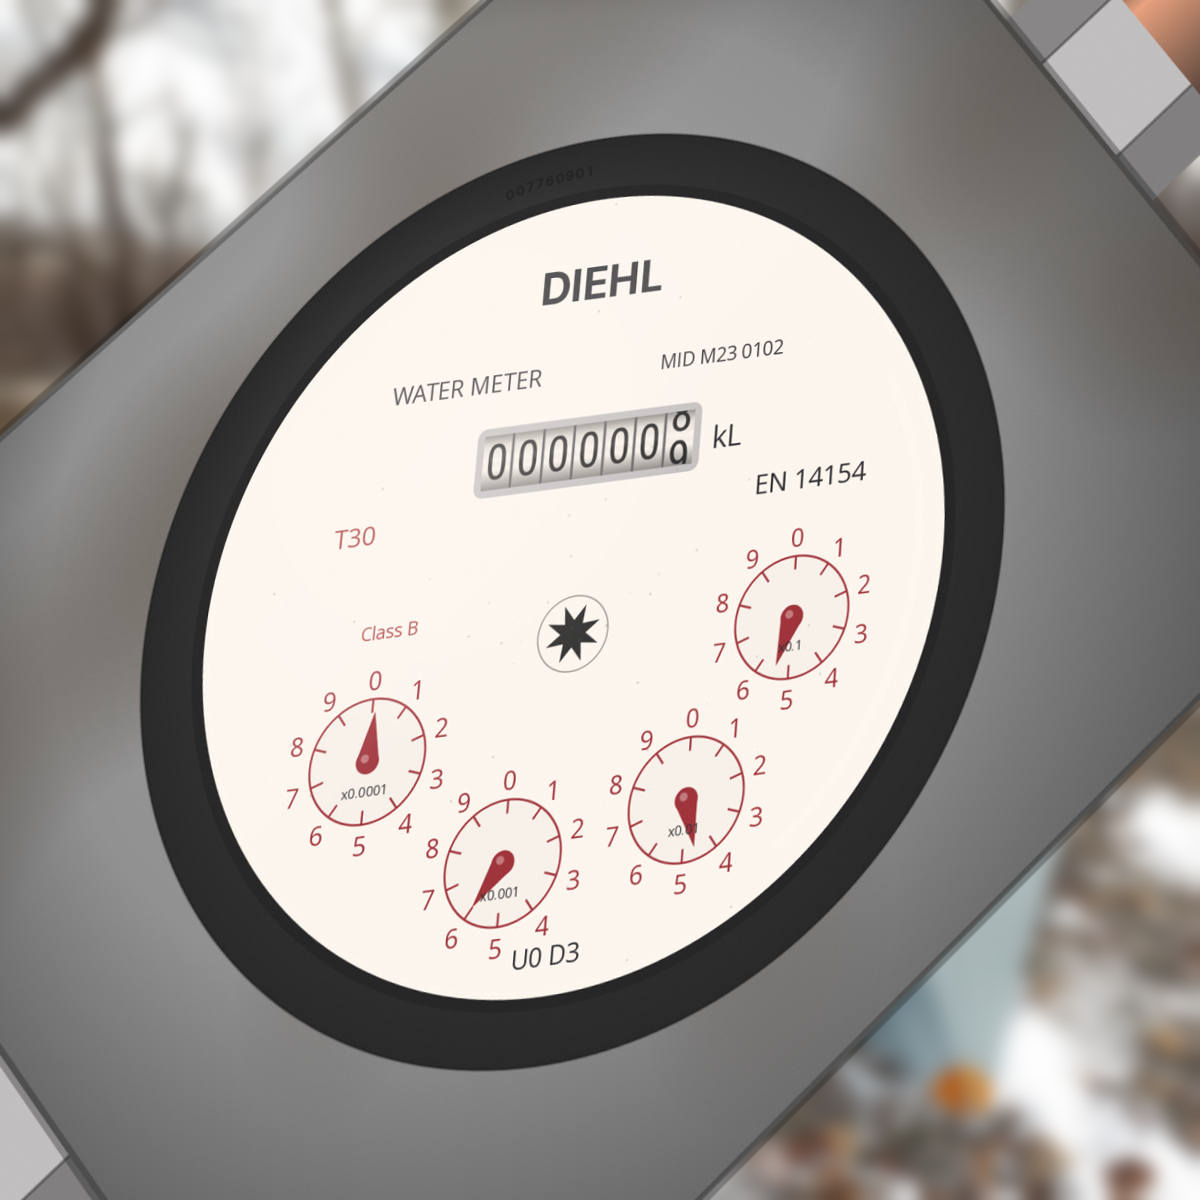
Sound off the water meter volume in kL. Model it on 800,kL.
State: 8.5460,kL
